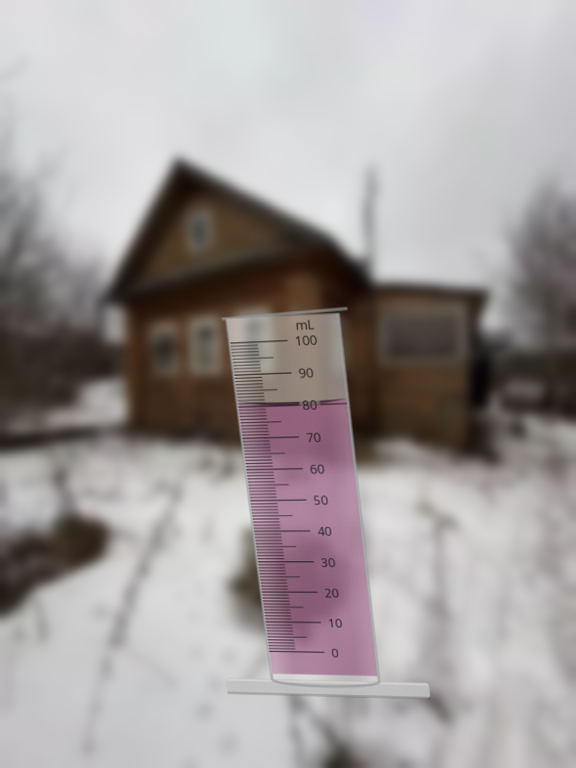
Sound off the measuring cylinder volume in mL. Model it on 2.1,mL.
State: 80,mL
